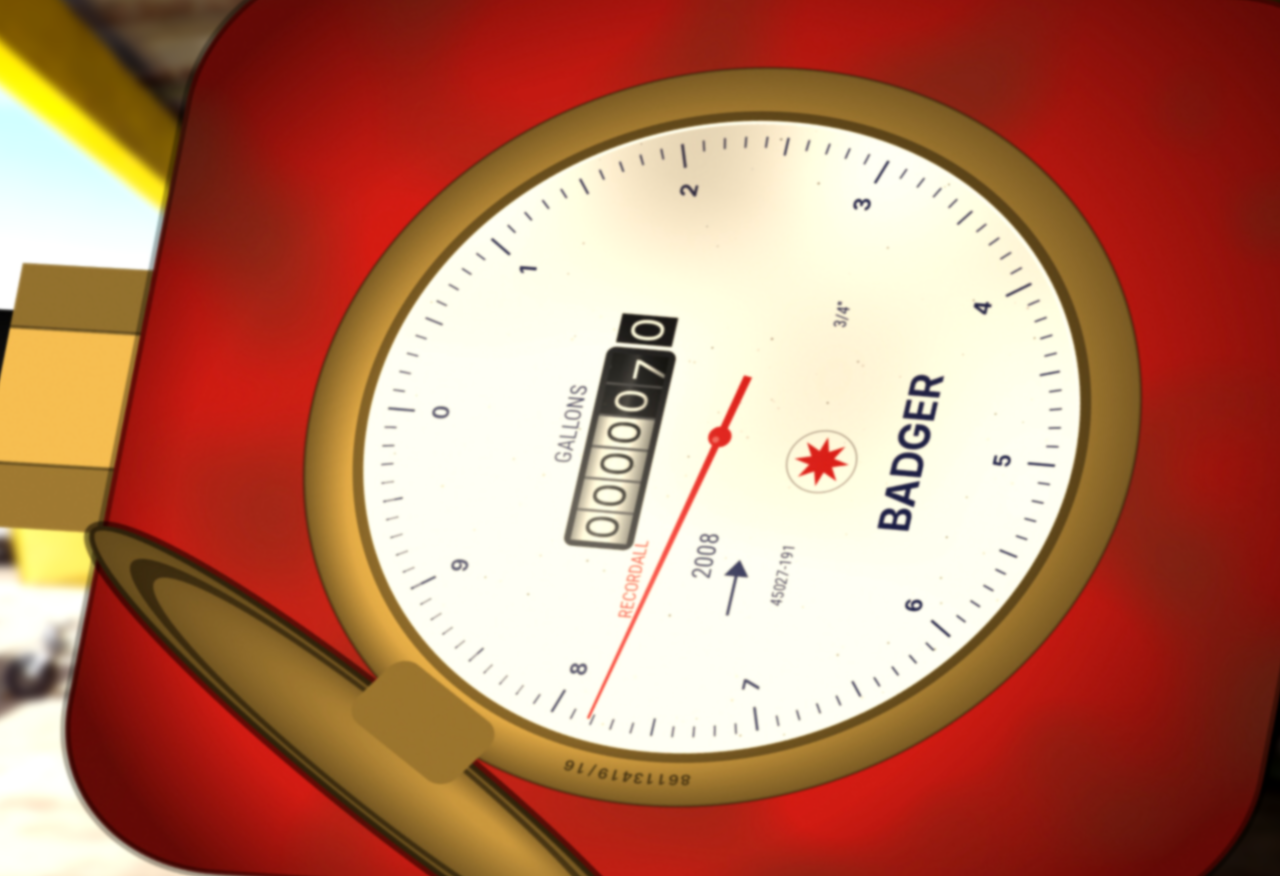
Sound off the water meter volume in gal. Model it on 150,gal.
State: 67.8,gal
